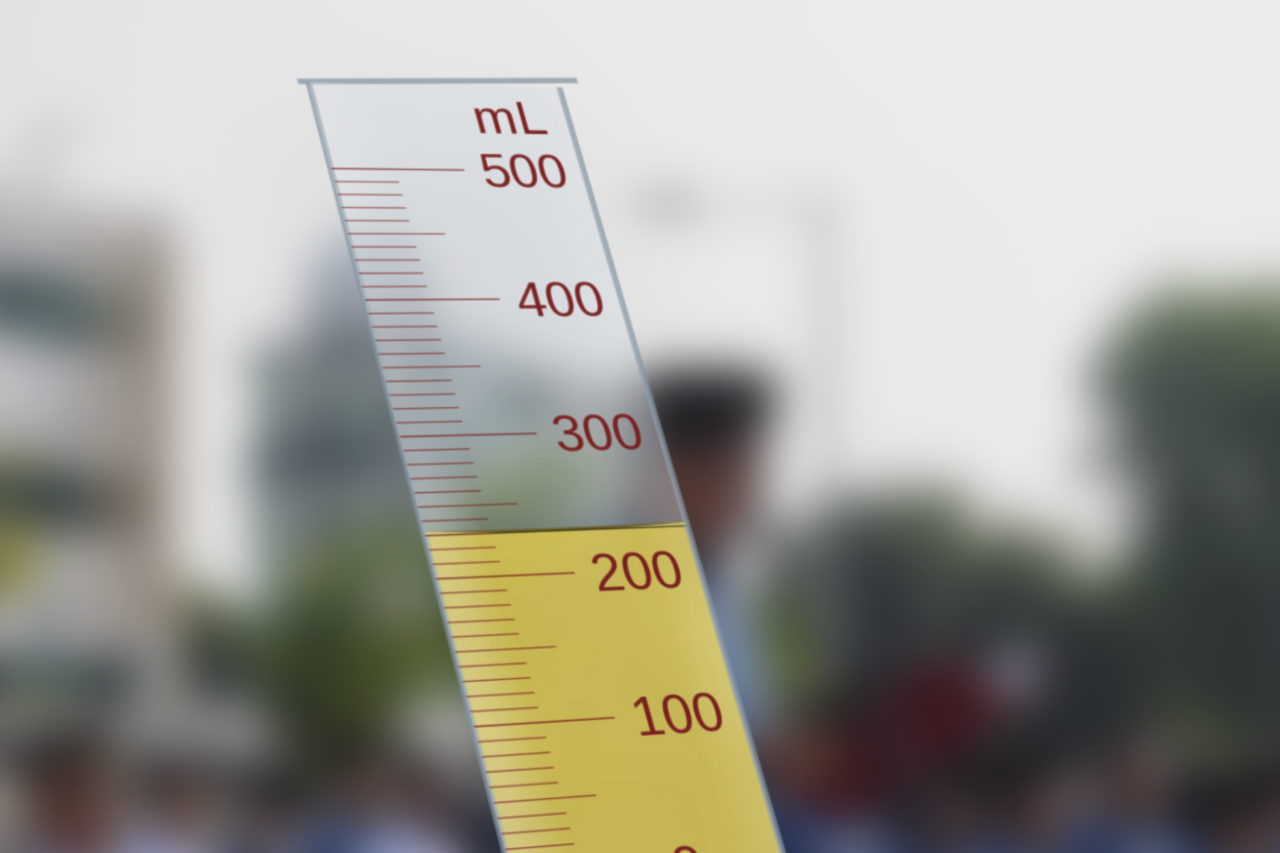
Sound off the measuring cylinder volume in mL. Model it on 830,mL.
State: 230,mL
